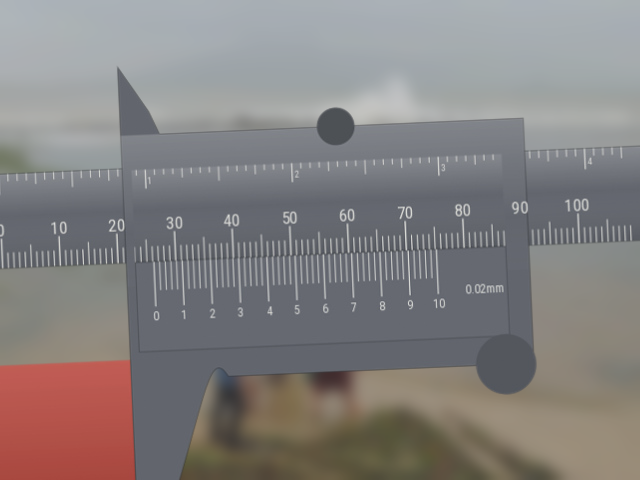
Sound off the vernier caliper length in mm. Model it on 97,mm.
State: 26.2,mm
